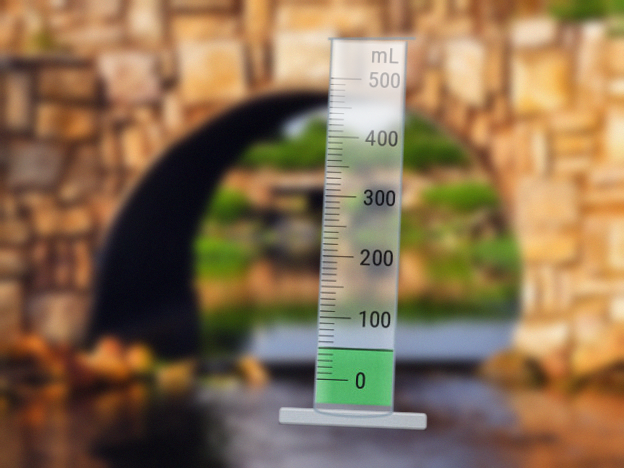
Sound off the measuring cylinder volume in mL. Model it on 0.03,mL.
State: 50,mL
